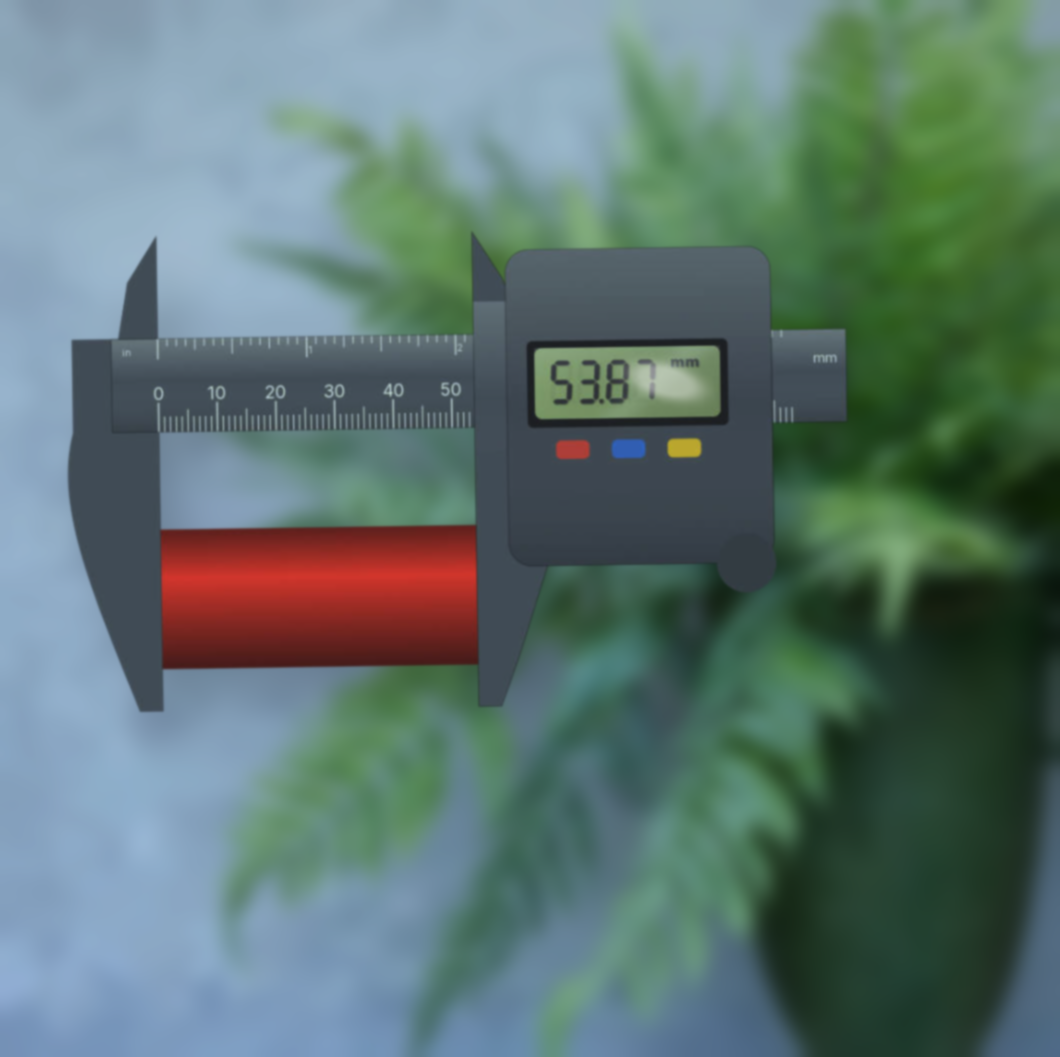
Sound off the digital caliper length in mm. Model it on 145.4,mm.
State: 53.87,mm
